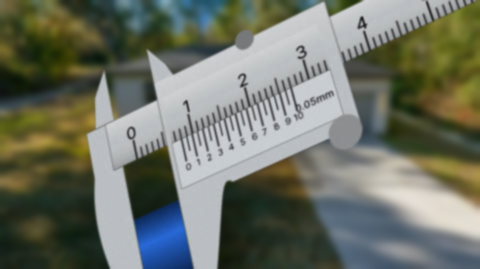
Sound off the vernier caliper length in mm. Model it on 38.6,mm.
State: 8.0,mm
